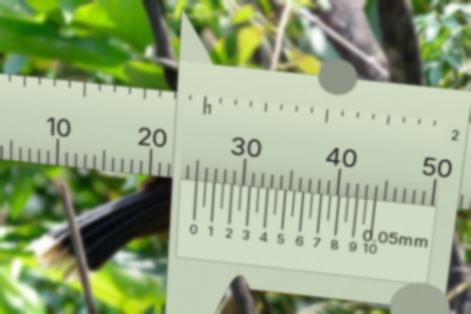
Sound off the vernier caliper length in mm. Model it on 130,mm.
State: 25.0,mm
